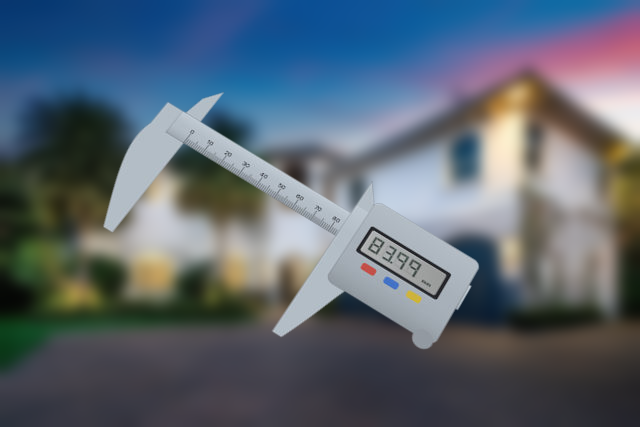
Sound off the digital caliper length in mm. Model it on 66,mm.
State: 83.99,mm
